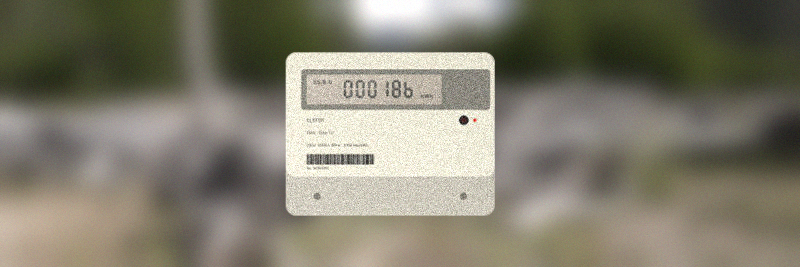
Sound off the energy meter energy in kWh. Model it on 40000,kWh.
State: 186,kWh
